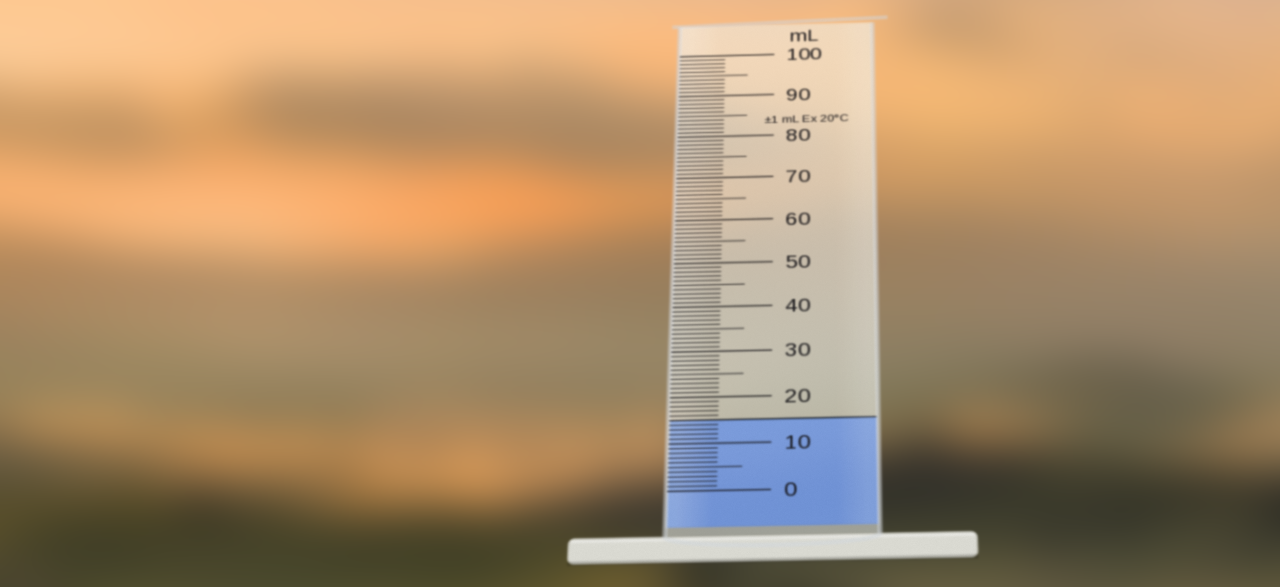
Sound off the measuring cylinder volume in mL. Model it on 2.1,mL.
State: 15,mL
